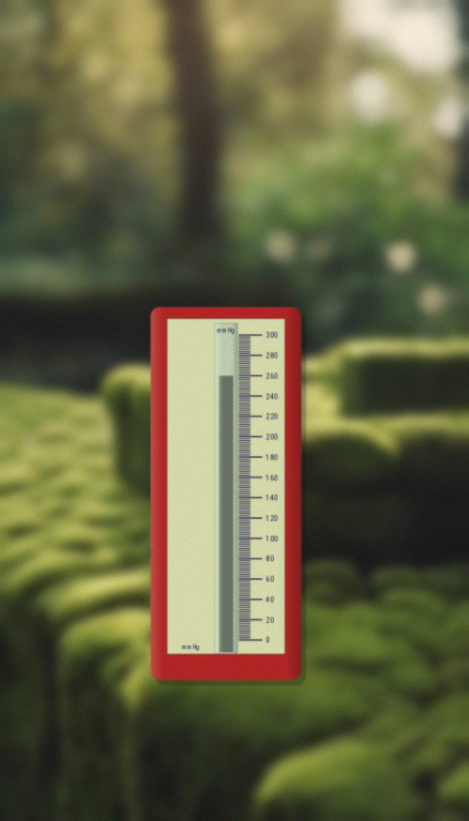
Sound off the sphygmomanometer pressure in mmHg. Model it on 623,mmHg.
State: 260,mmHg
